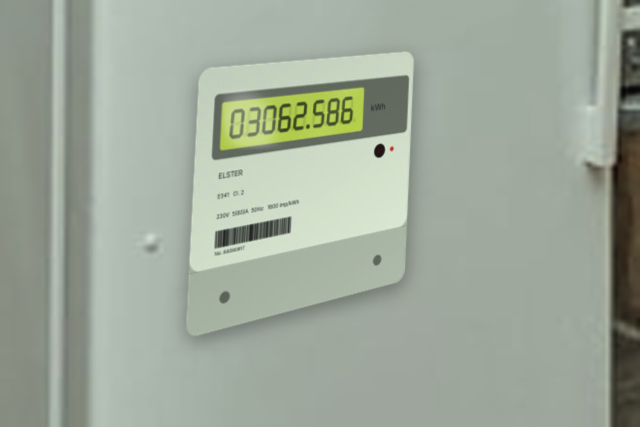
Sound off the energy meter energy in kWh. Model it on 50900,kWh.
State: 3062.586,kWh
